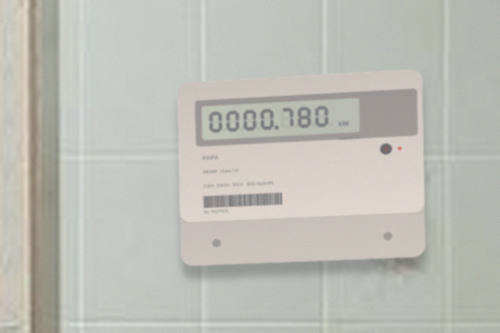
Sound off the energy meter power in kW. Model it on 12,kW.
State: 0.780,kW
